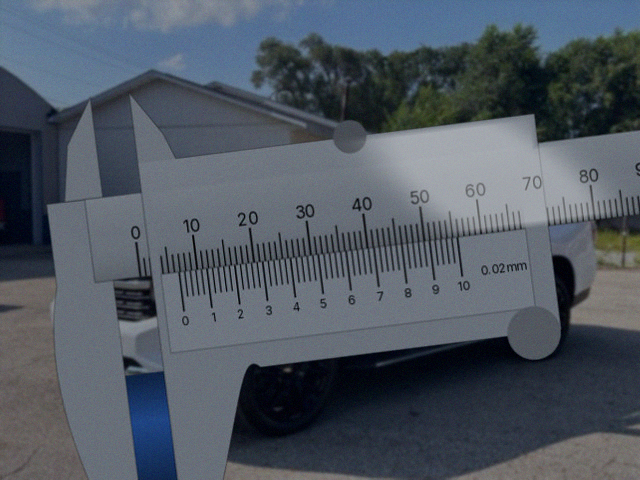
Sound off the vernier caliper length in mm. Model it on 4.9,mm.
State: 6.8,mm
